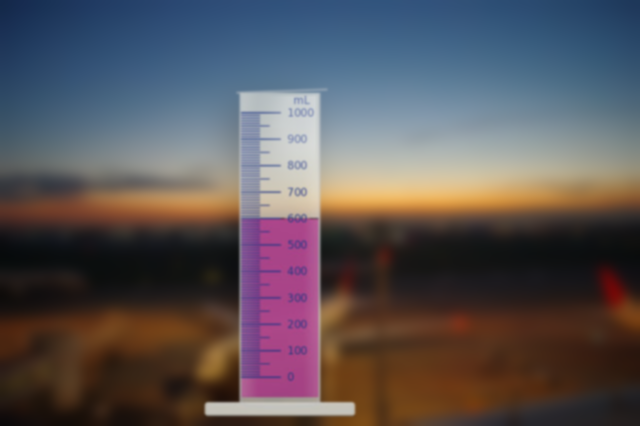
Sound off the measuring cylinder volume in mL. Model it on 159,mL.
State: 600,mL
